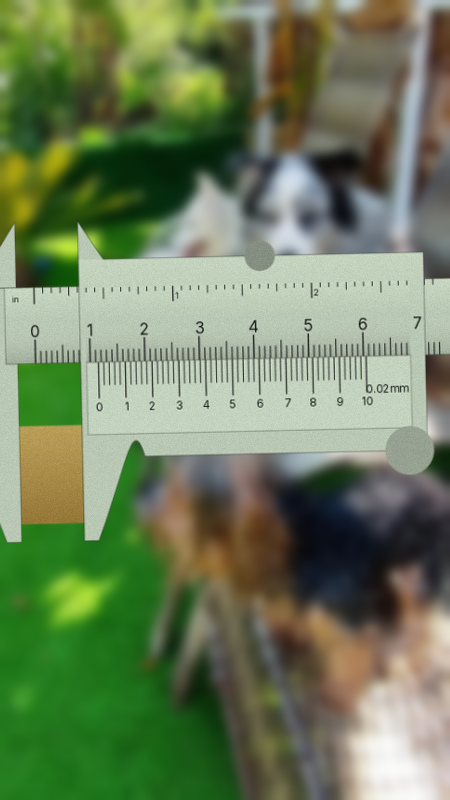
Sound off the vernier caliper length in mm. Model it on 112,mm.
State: 11.5,mm
